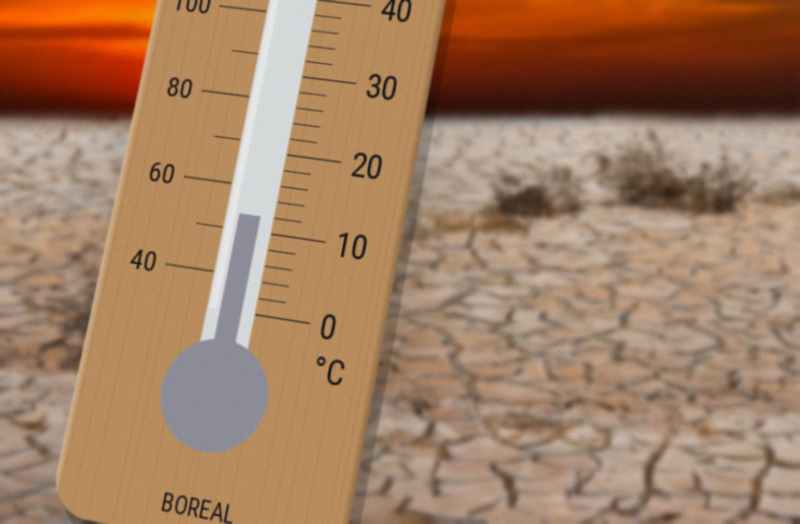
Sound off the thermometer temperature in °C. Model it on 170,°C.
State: 12,°C
